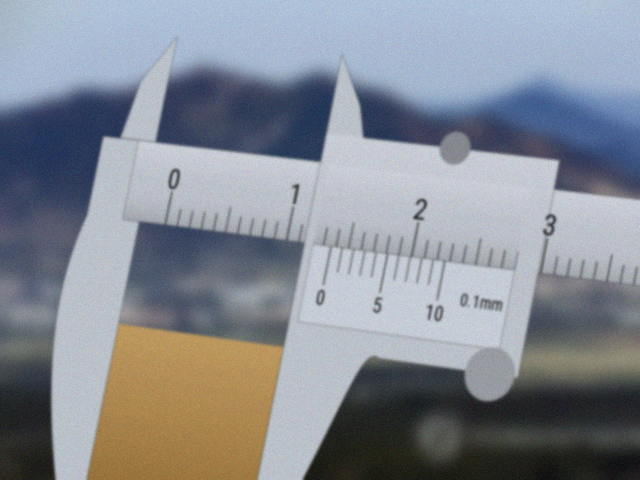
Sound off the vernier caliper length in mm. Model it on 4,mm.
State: 13.6,mm
